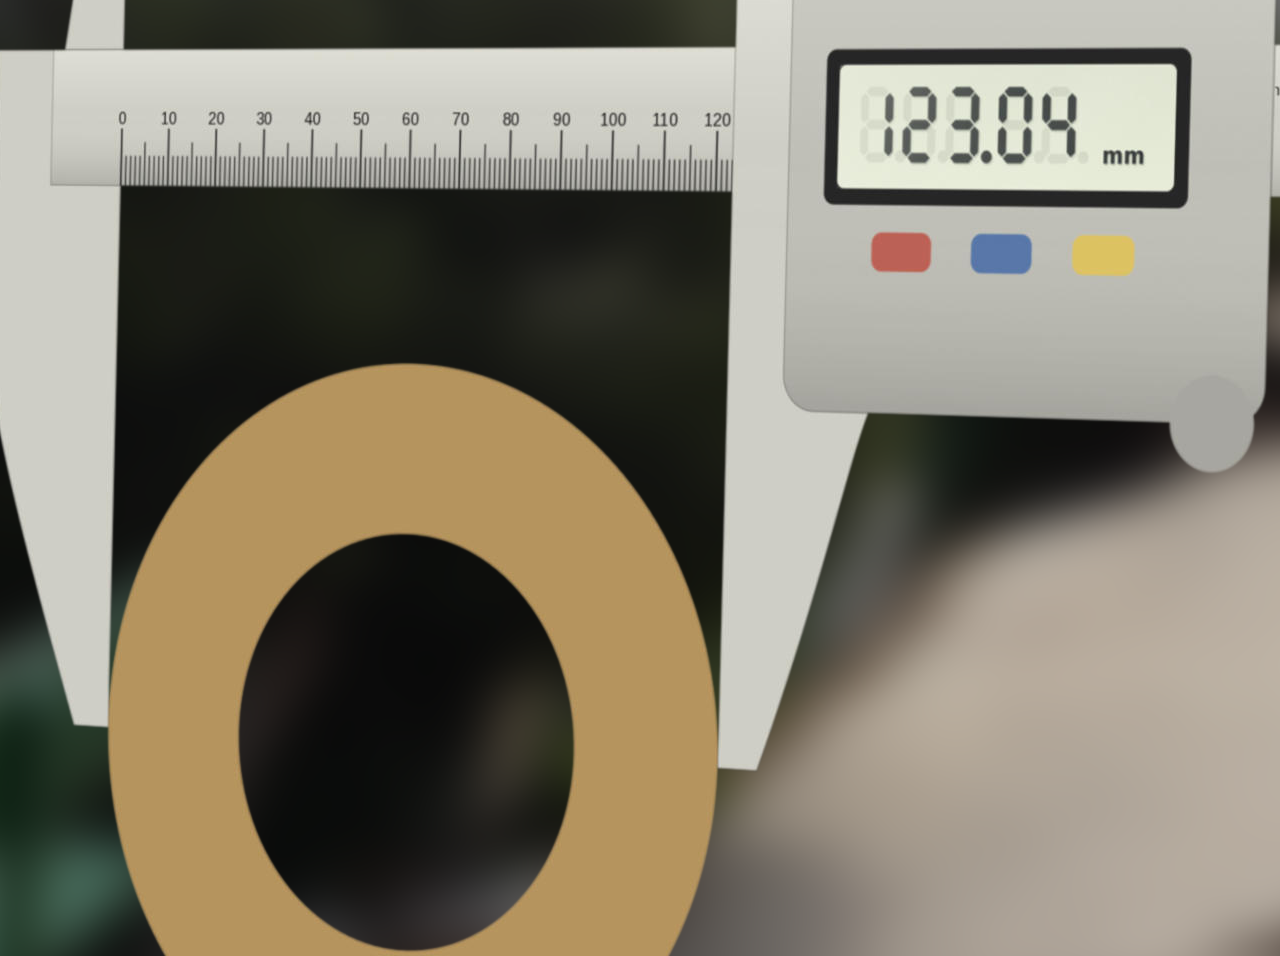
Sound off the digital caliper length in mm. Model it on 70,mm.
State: 123.04,mm
